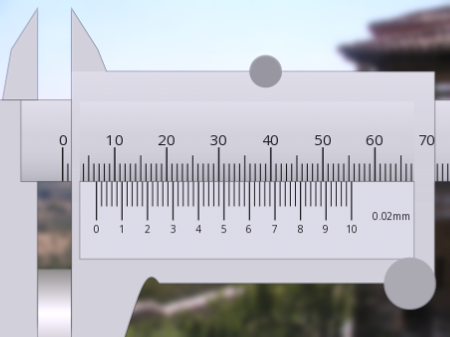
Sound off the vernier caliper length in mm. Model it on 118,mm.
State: 6.5,mm
